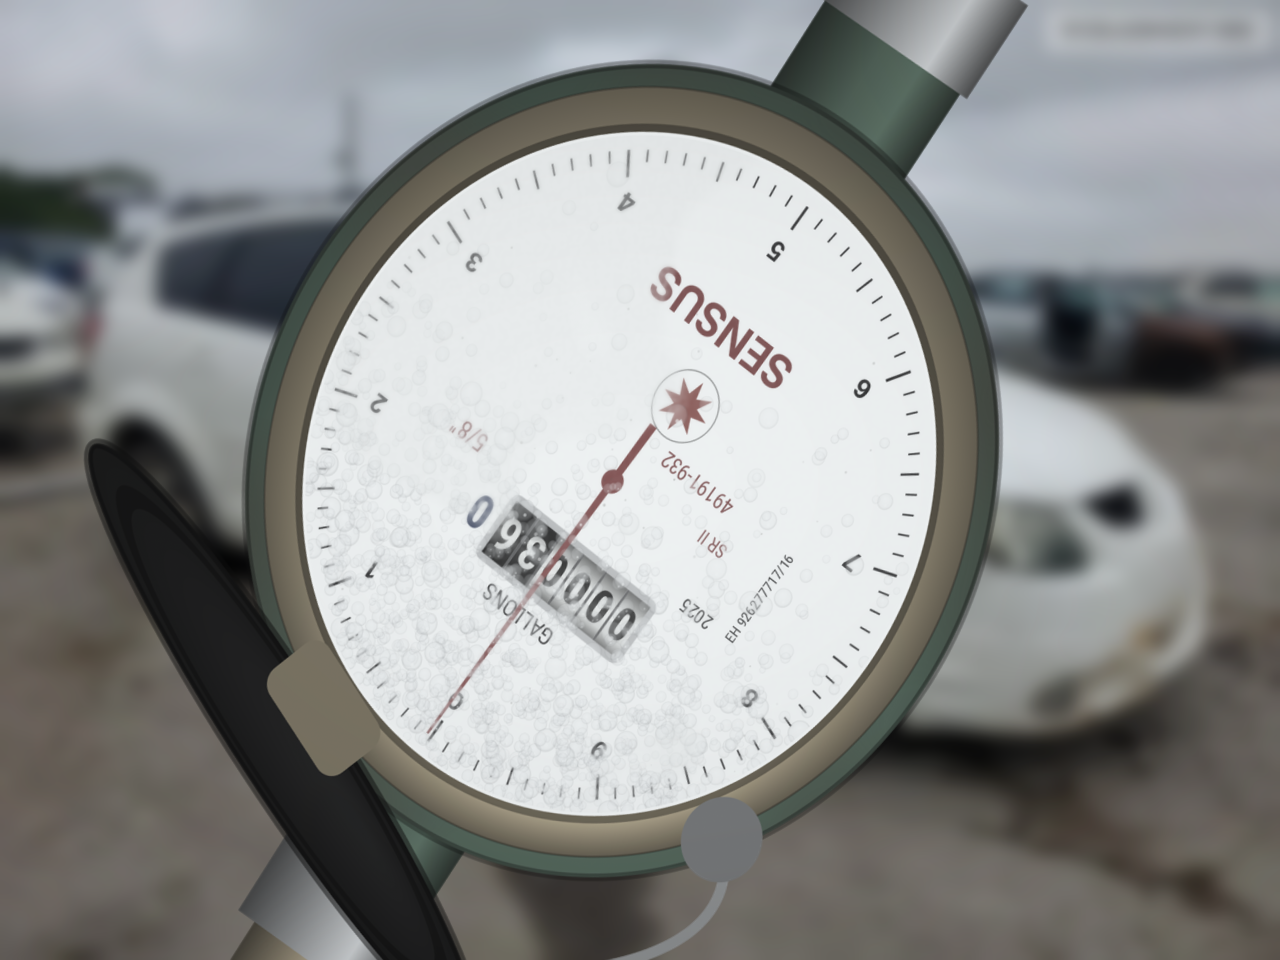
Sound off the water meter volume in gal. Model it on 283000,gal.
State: 360.0,gal
